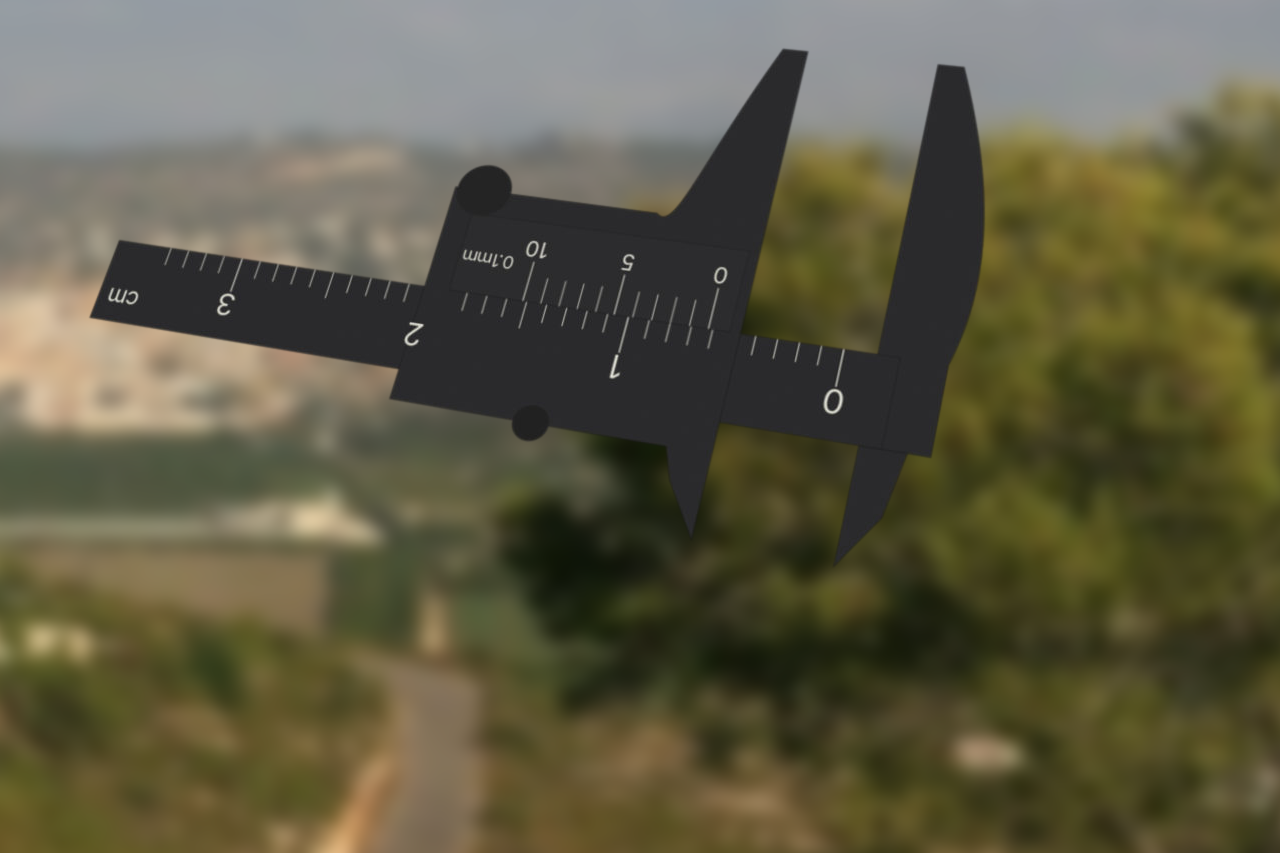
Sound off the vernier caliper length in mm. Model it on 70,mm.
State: 6.2,mm
